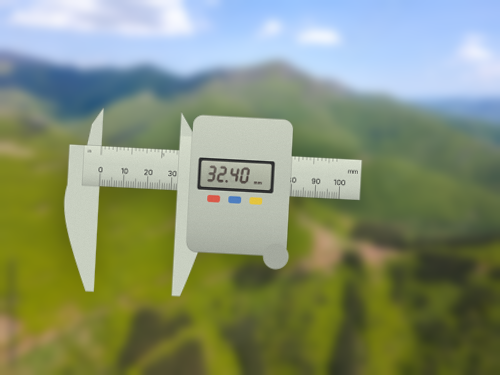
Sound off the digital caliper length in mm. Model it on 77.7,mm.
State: 32.40,mm
